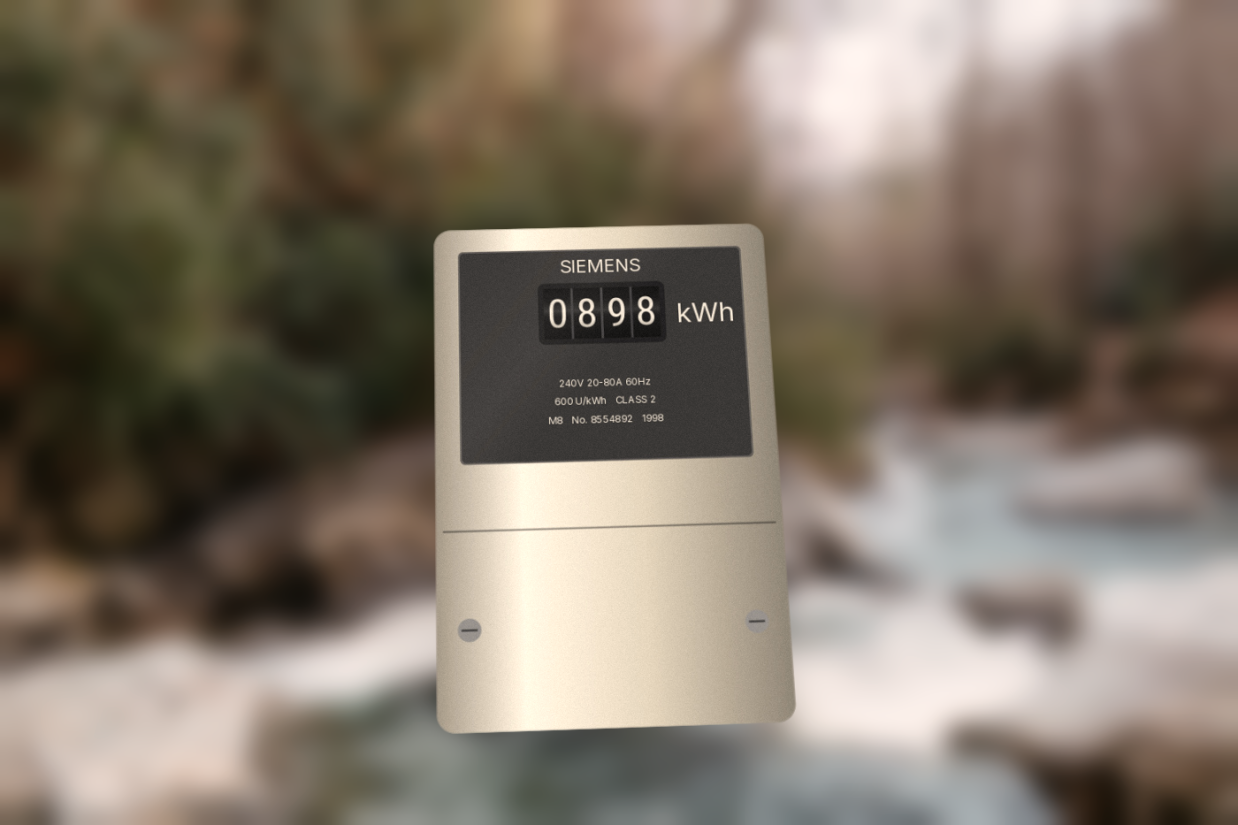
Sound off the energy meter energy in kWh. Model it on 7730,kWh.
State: 898,kWh
